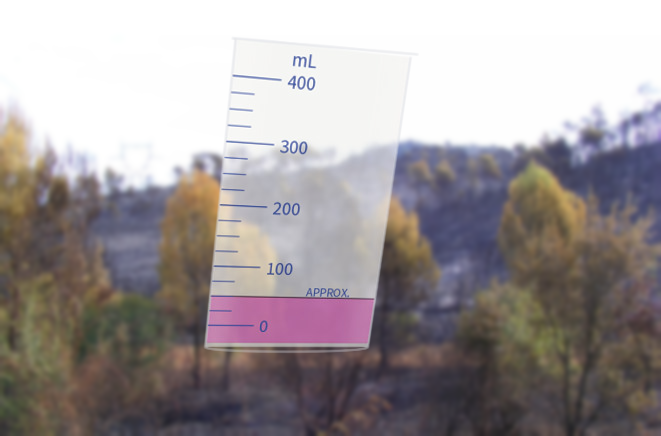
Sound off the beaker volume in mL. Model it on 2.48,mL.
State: 50,mL
